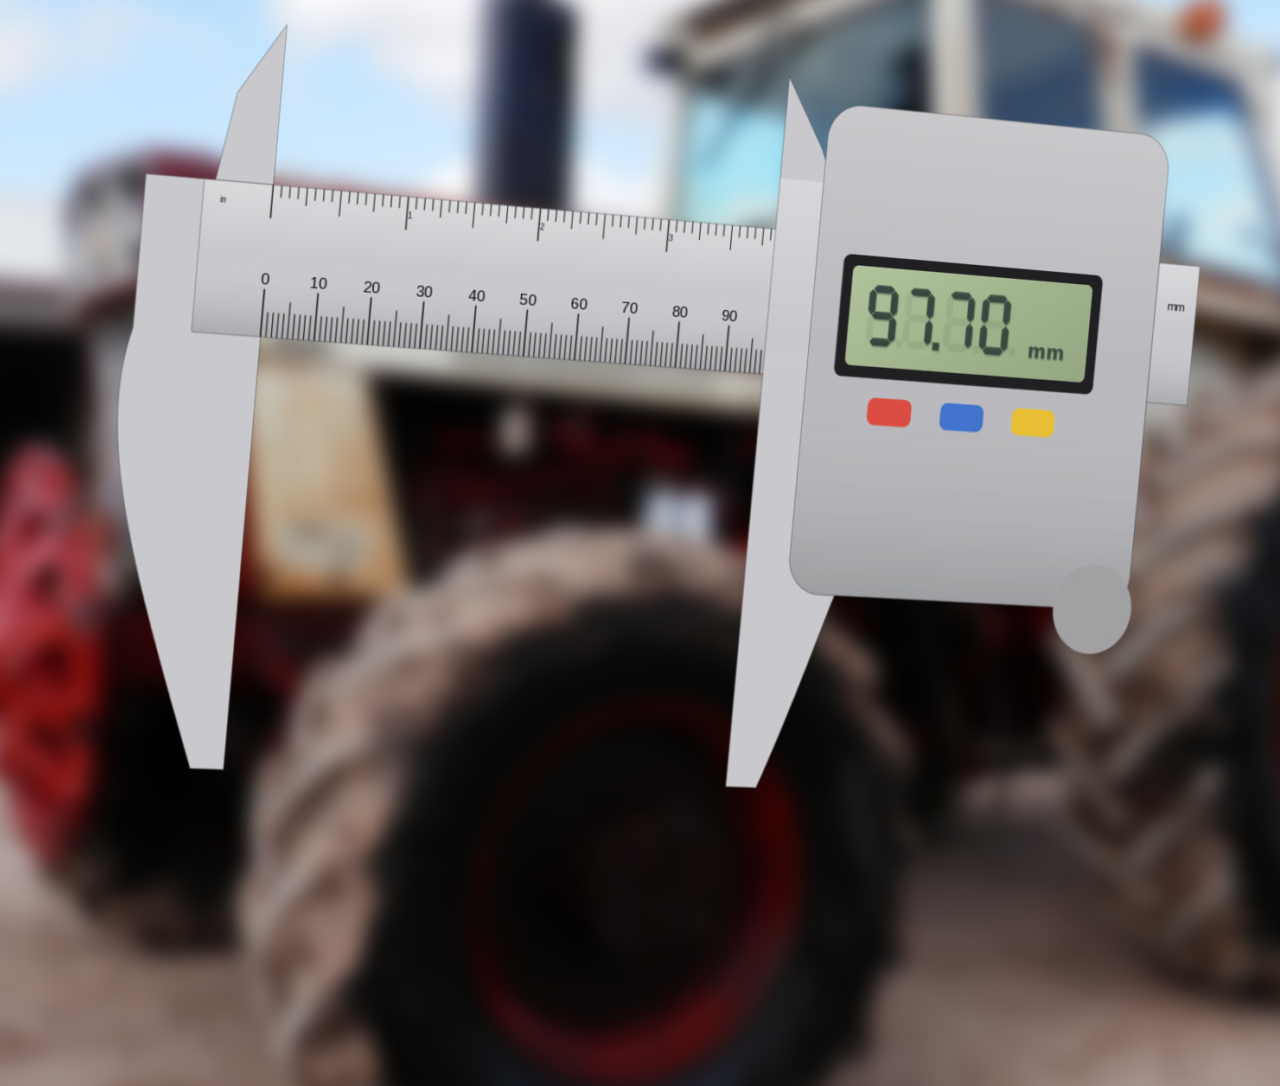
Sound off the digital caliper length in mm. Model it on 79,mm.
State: 97.70,mm
